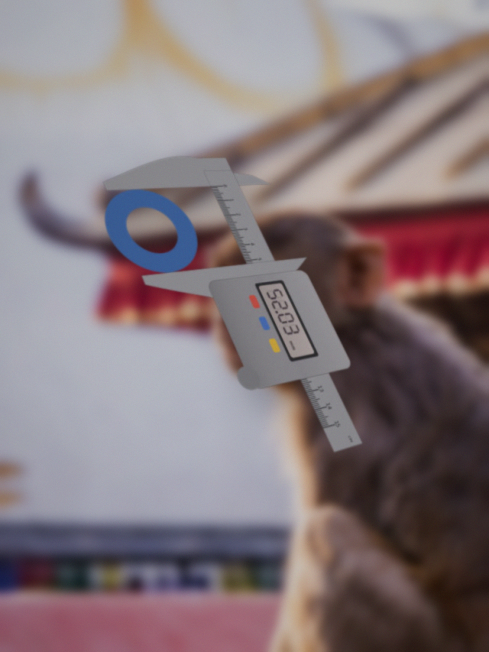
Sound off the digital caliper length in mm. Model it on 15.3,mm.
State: 52.03,mm
